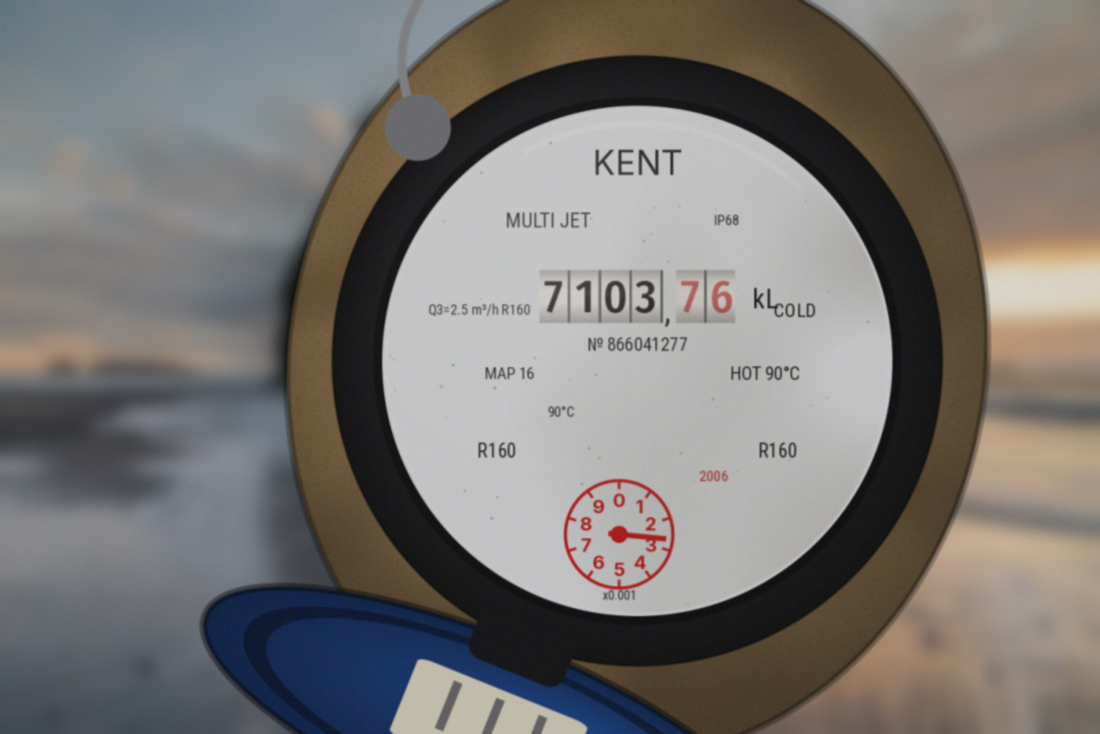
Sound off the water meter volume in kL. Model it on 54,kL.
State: 7103.762,kL
